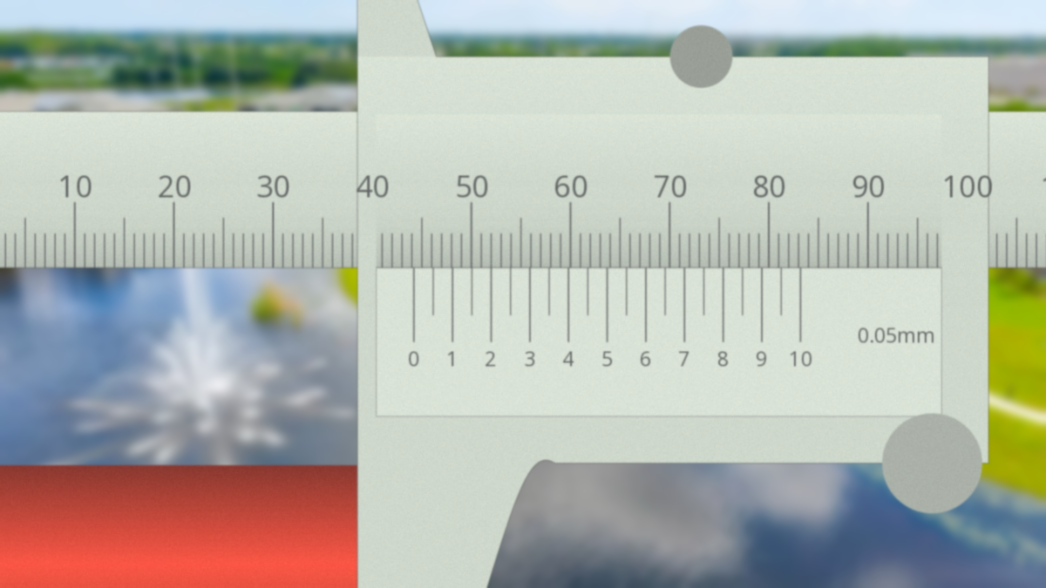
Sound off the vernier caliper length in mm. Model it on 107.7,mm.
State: 44.2,mm
